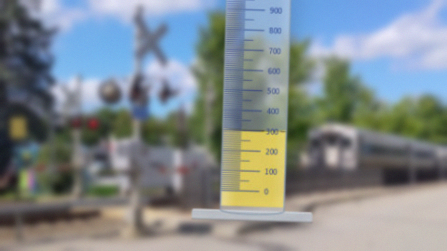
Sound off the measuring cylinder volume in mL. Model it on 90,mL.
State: 300,mL
